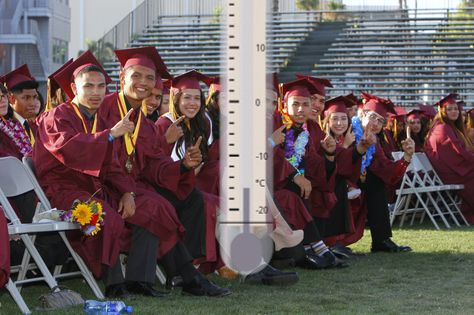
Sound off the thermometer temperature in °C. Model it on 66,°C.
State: -16,°C
